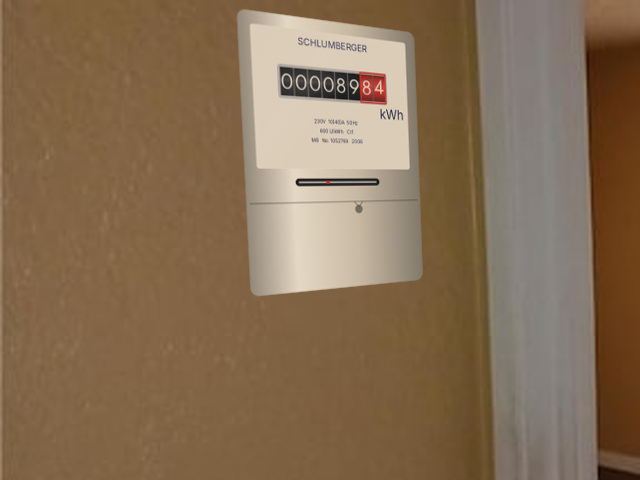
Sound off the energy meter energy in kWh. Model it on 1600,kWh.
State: 89.84,kWh
